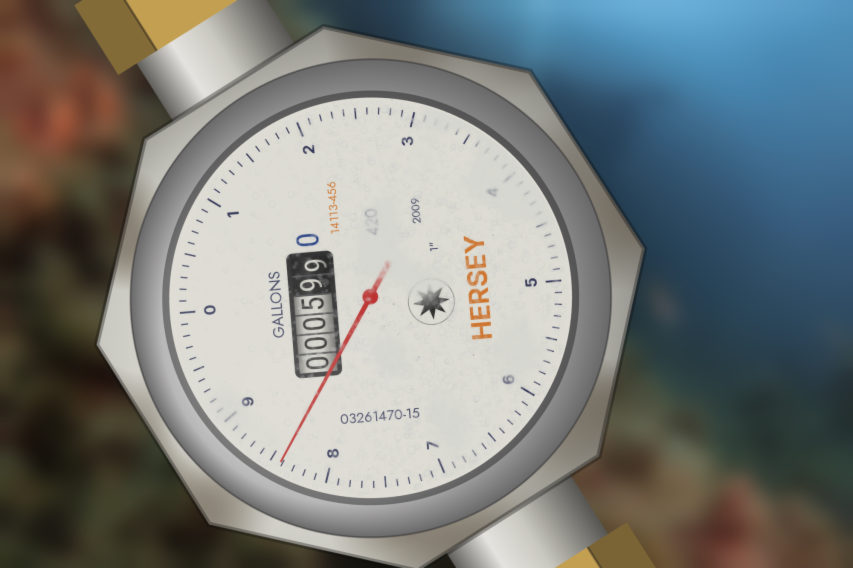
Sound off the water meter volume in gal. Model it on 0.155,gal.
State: 5988.4,gal
